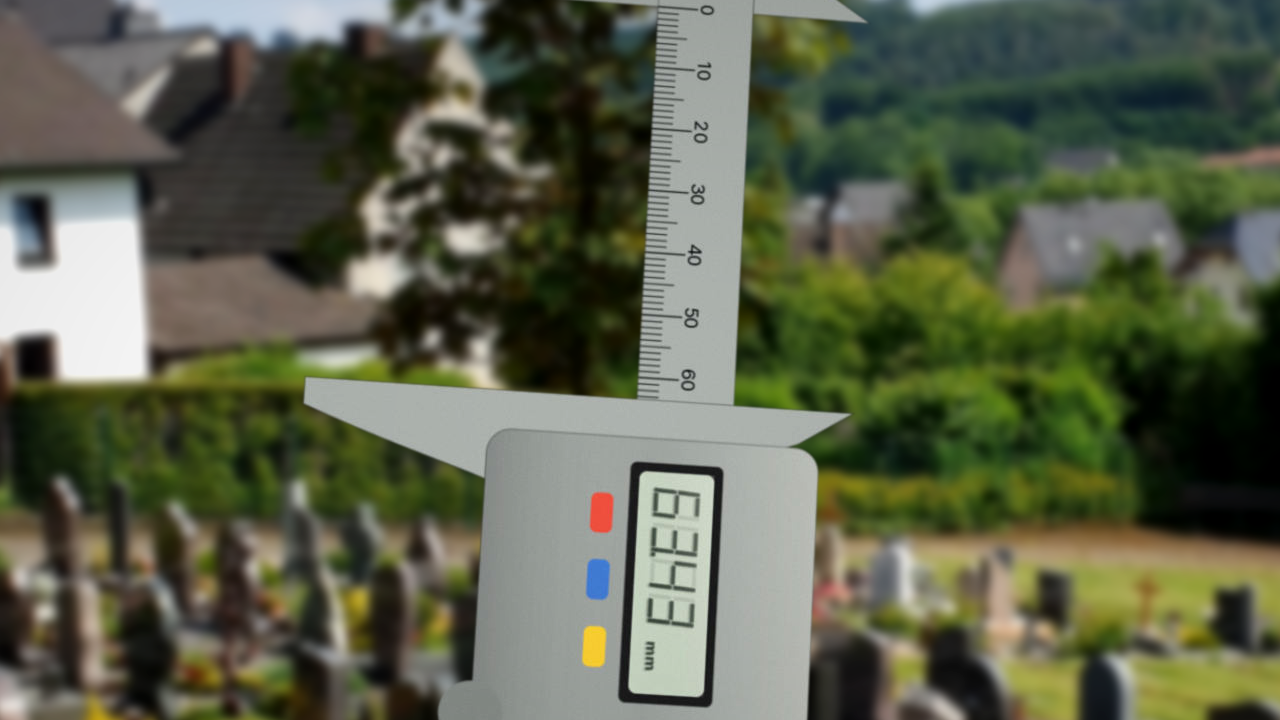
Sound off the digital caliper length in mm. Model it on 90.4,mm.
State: 63.43,mm
